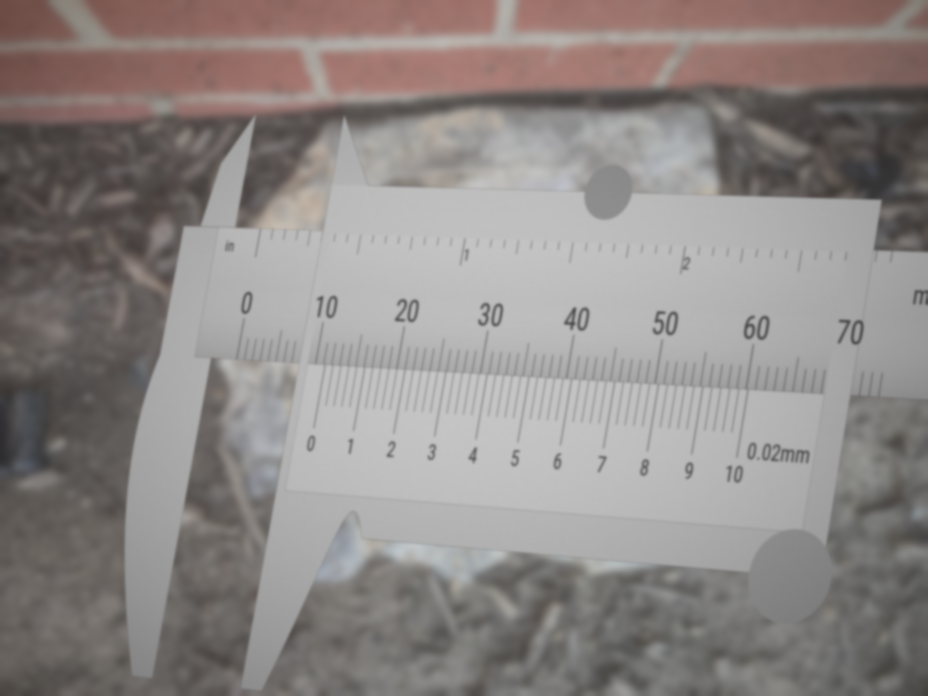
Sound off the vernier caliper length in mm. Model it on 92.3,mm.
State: 11.2,mm
